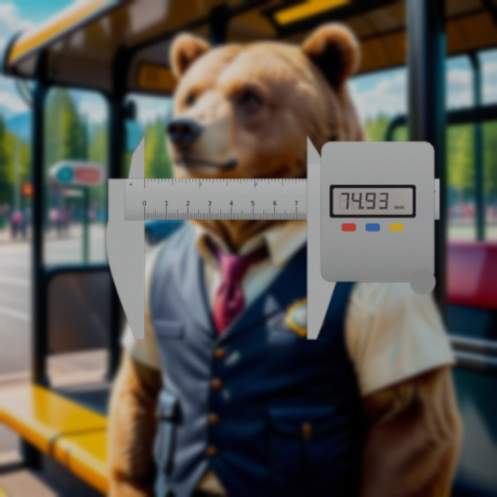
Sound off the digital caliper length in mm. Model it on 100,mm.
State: 74.93,mm
